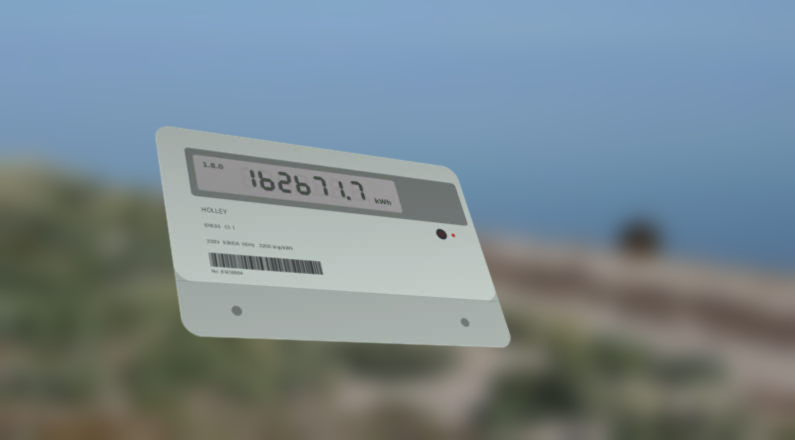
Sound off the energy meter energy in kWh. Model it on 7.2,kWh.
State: 162671.7,kWh
